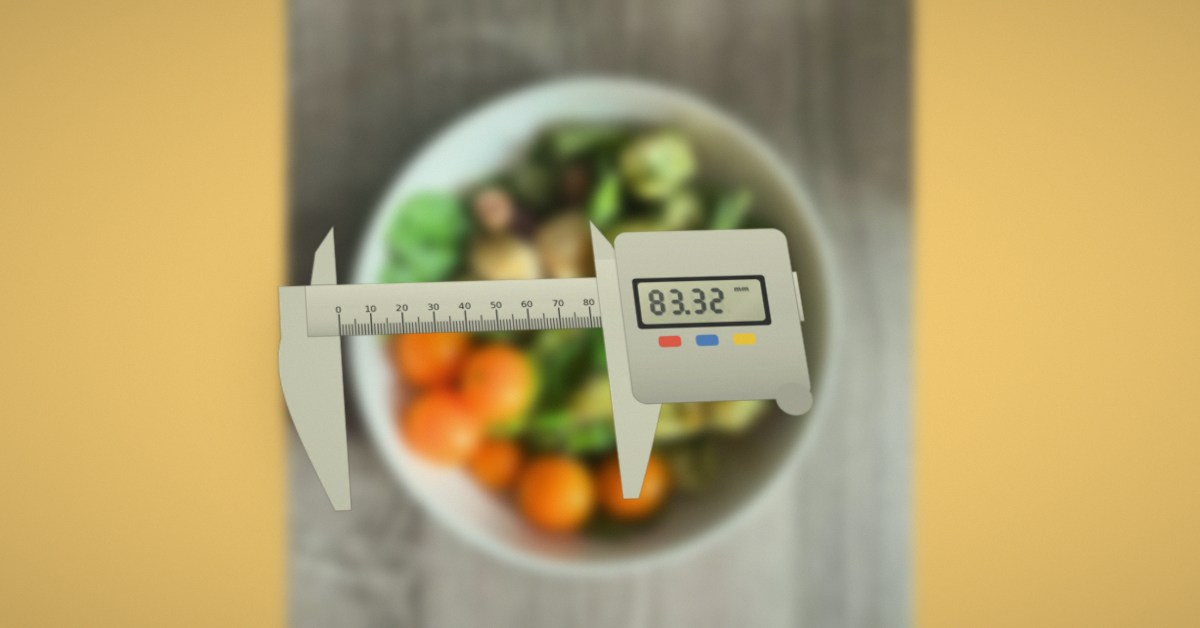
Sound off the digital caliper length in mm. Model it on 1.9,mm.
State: 83.32,mm
